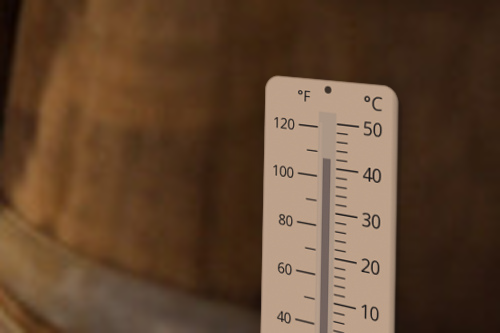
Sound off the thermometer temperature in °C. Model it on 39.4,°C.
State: 42,°C
